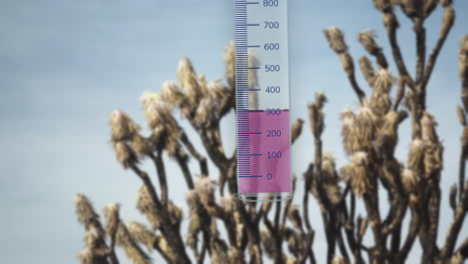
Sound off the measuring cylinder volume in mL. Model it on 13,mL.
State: 300,mL
